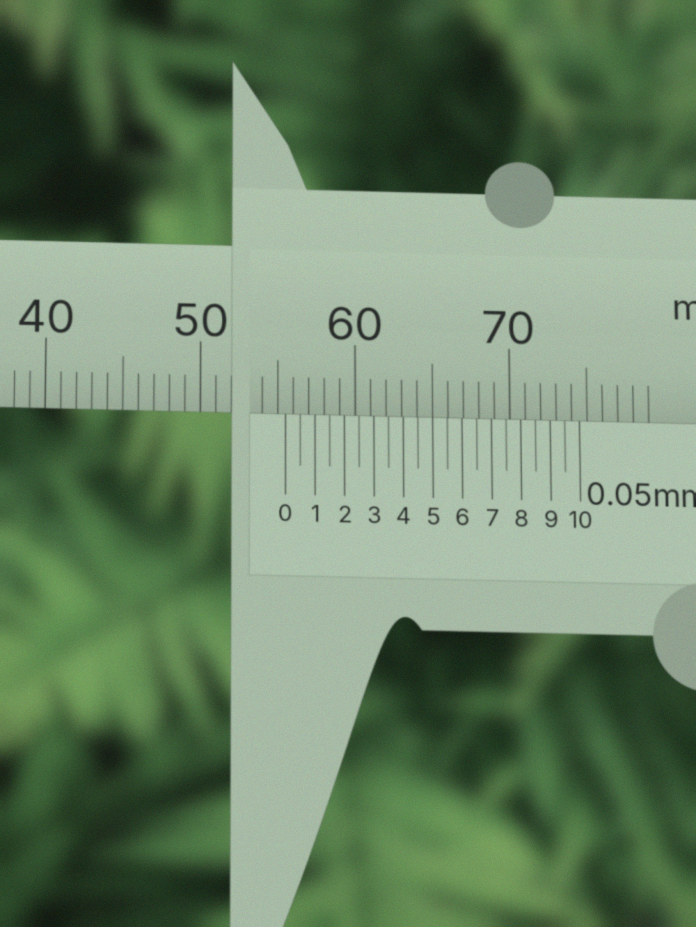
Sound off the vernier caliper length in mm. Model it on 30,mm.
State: 55.5,mm
